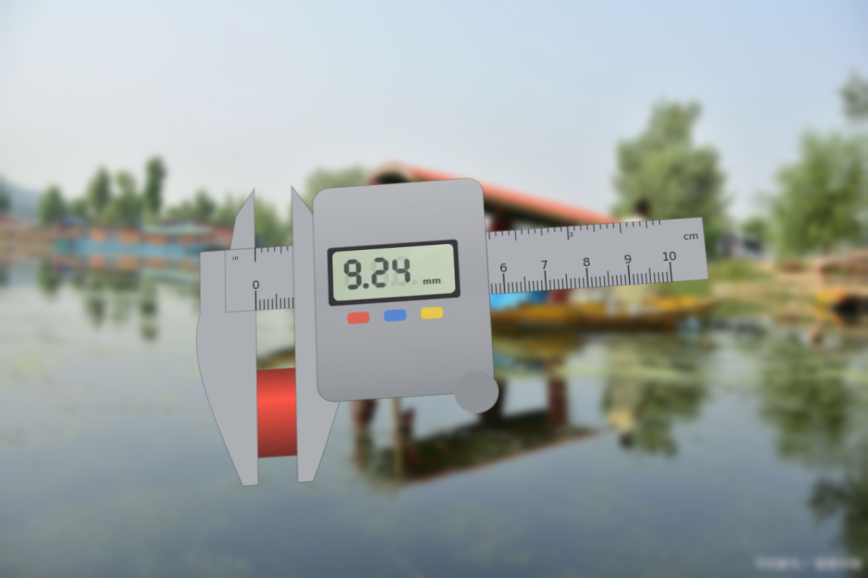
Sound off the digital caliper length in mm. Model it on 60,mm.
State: 9.24,mm
